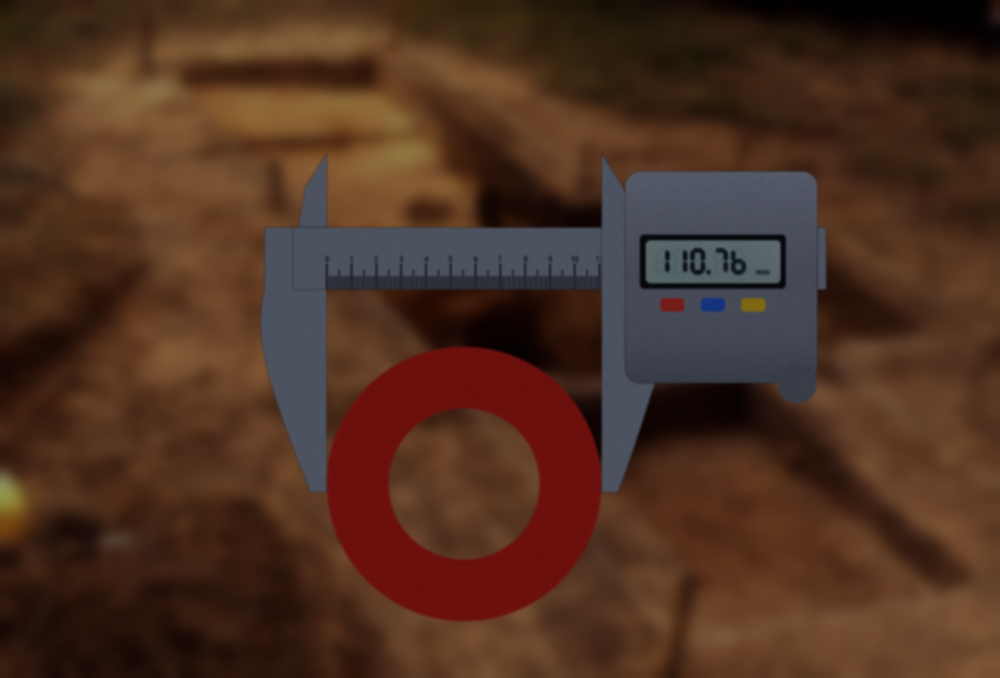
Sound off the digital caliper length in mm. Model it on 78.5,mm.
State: 110.76,mm
